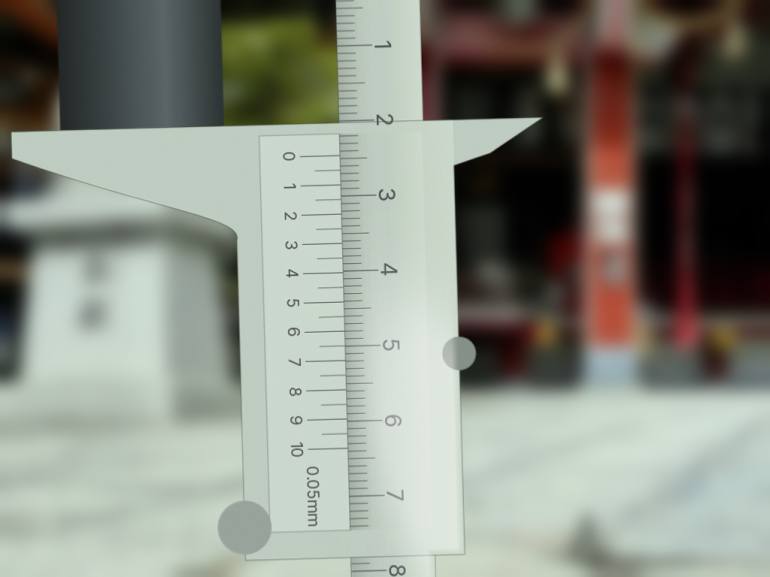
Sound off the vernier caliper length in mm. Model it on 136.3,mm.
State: 24.6,mm
